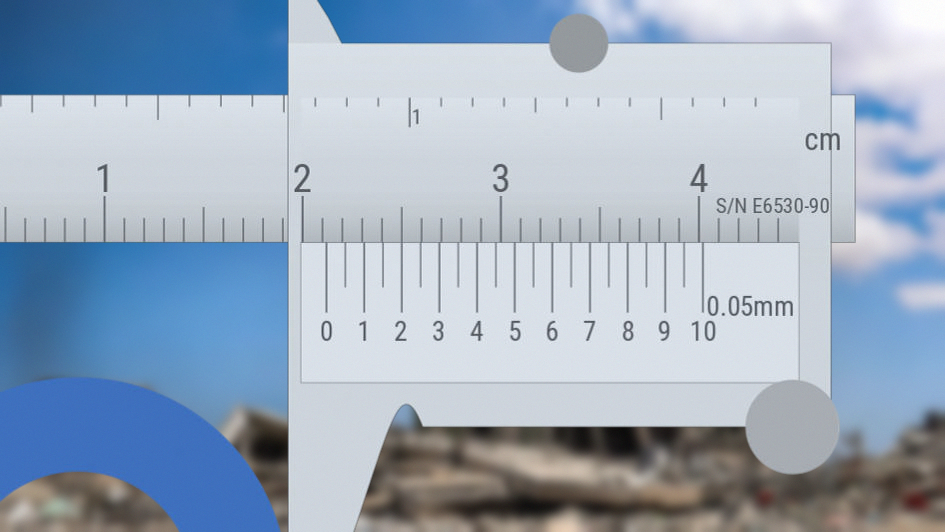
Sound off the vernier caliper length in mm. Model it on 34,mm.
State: 21.2,mm
